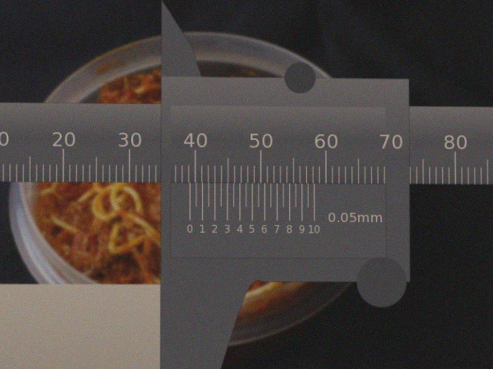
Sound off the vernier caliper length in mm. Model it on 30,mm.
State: 39.2,mm
